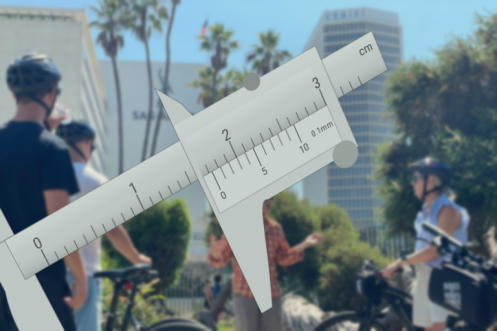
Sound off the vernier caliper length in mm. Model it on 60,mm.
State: 17.3,mm
